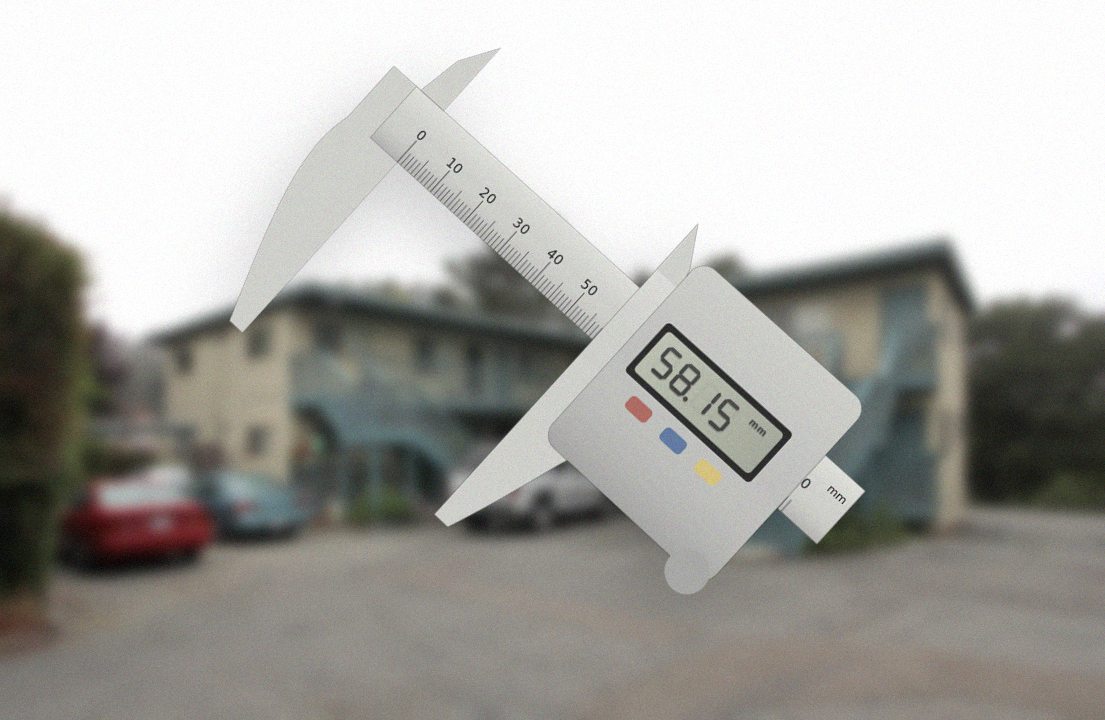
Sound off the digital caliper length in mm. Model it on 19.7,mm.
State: 58.15,mm
